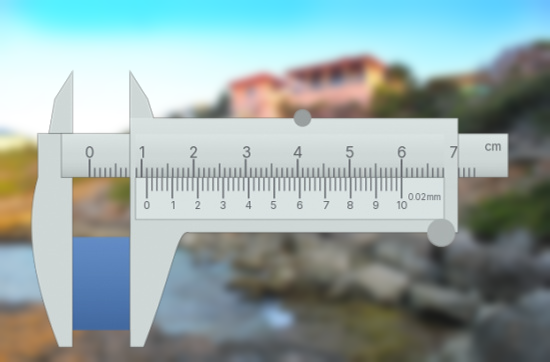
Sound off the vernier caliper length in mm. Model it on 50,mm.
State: 11.0,mm
